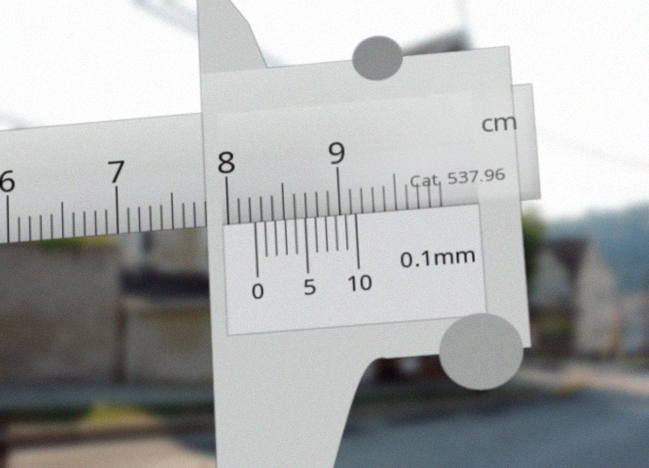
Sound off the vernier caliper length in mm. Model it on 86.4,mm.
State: 82.4,mm
